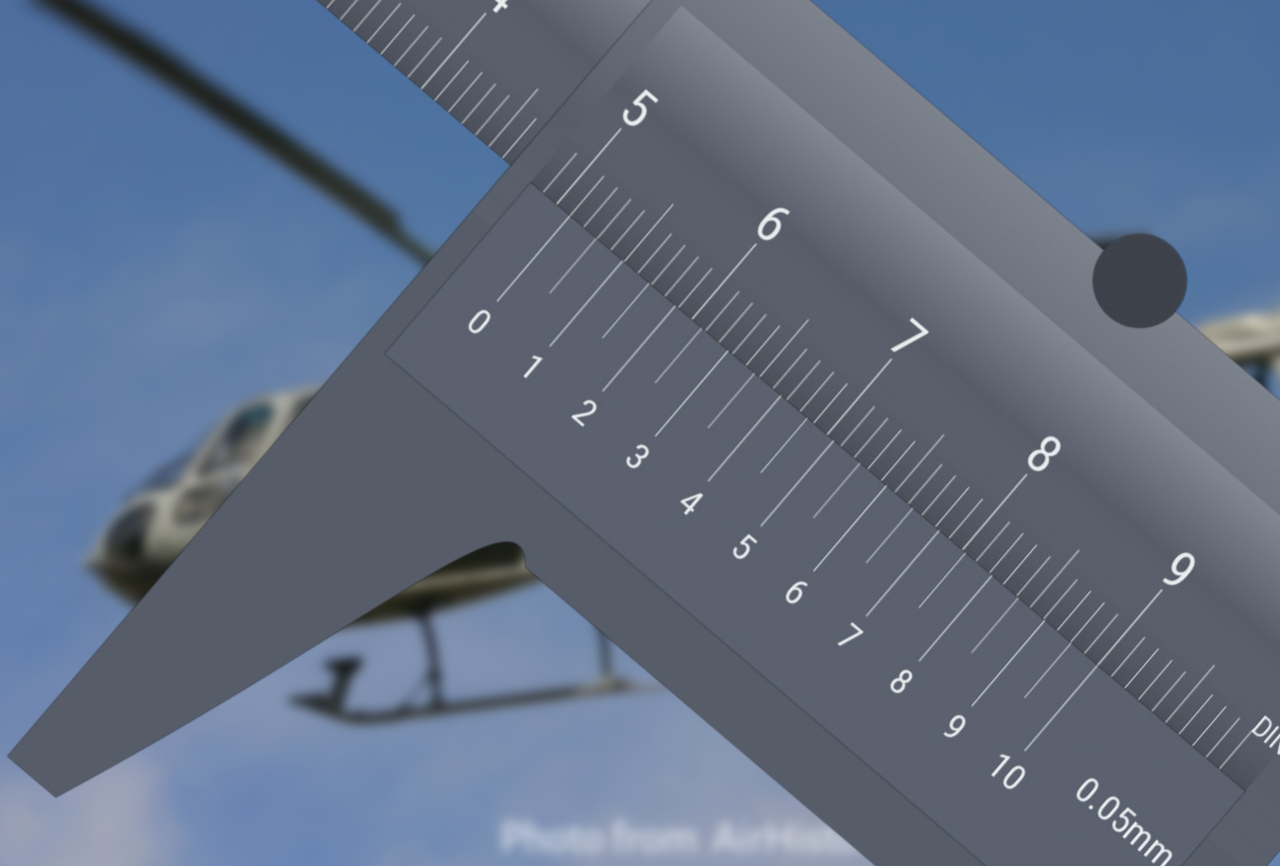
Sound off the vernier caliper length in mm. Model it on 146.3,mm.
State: 51.0,mm
